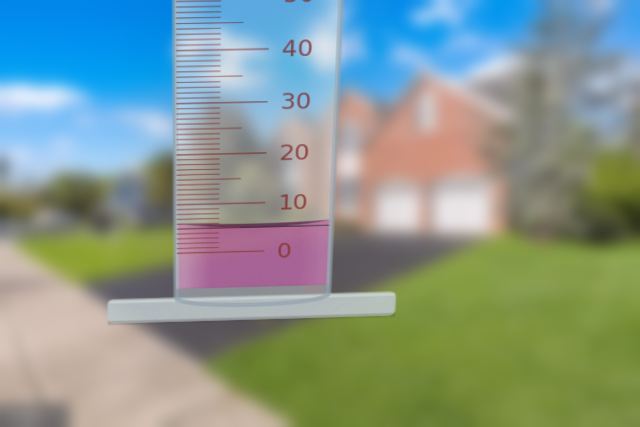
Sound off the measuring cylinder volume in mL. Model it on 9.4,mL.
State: 5,mL
